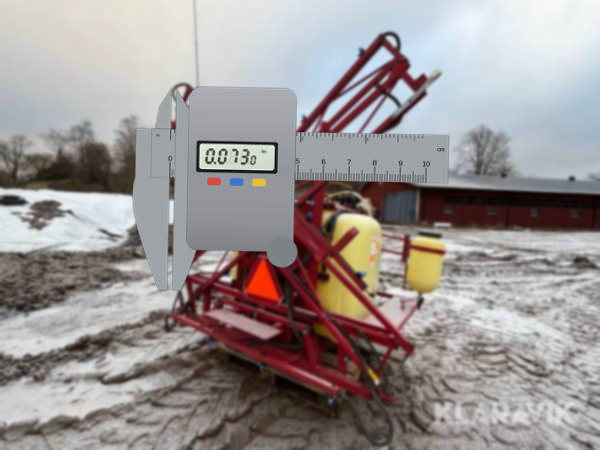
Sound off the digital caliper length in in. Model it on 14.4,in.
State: 0.0730,in
